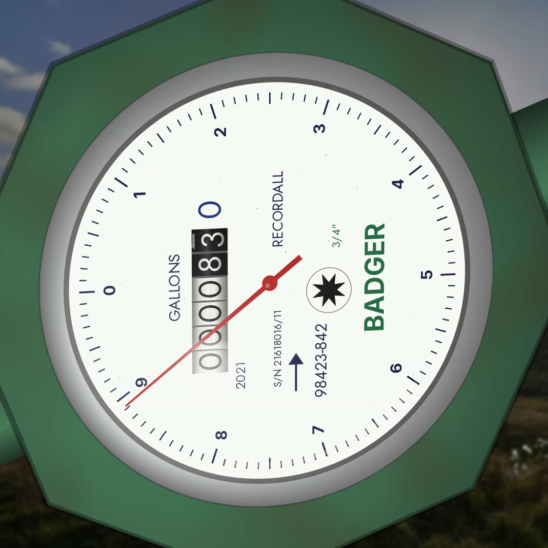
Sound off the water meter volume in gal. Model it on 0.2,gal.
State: 828.9,gal
